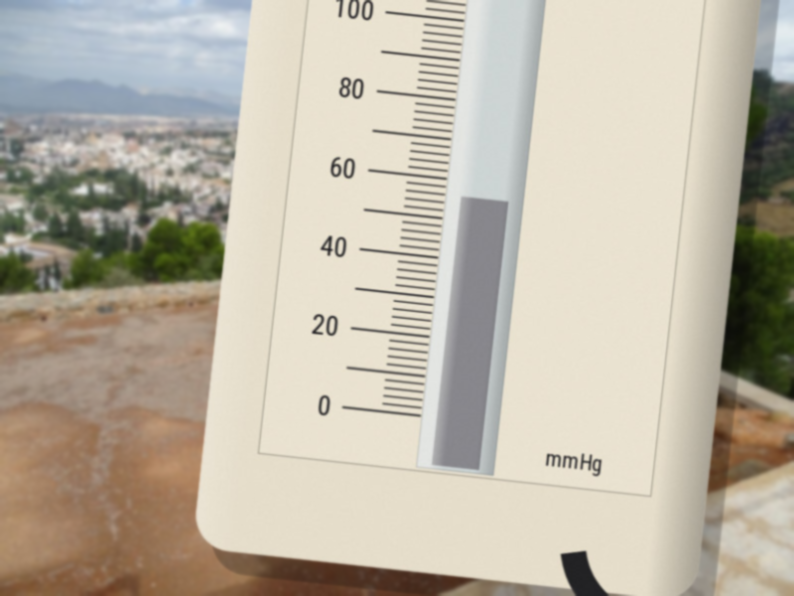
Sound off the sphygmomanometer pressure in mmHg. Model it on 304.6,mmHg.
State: 56,mmHg
